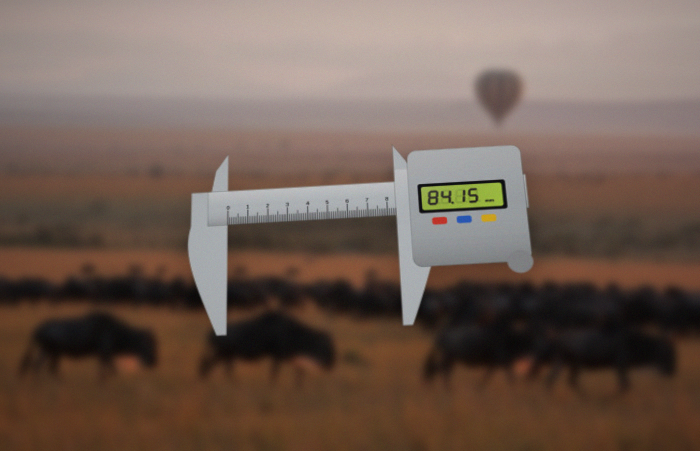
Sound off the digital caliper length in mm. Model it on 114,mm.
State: 84.15,mm
